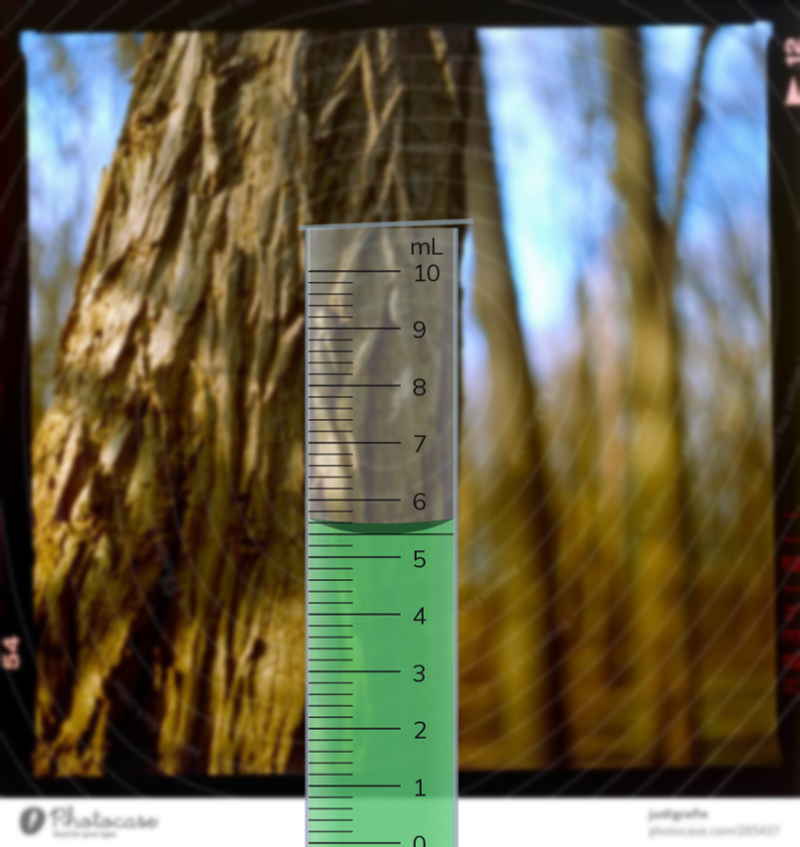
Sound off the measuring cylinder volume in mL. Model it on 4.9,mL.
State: 5.4,mL
